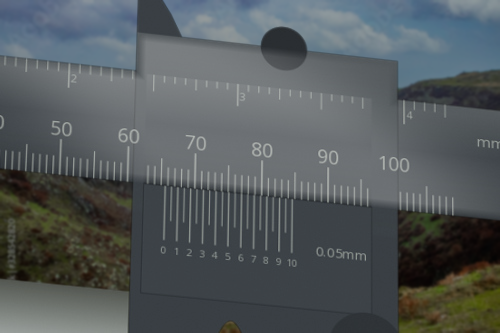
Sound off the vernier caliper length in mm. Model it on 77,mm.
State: 65.6,mm
